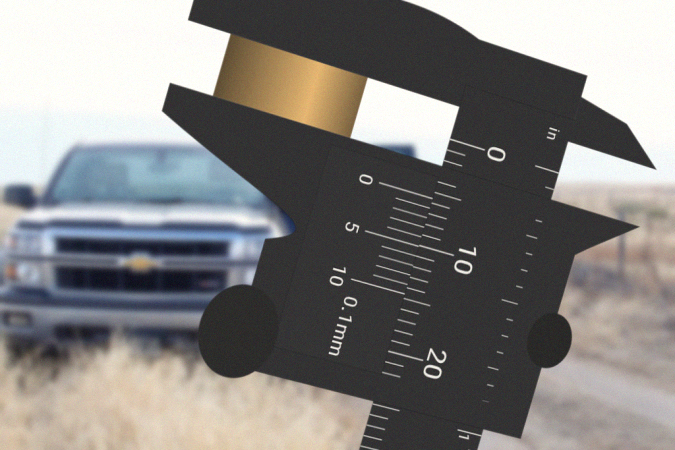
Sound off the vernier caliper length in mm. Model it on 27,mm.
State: 5.6,mm
